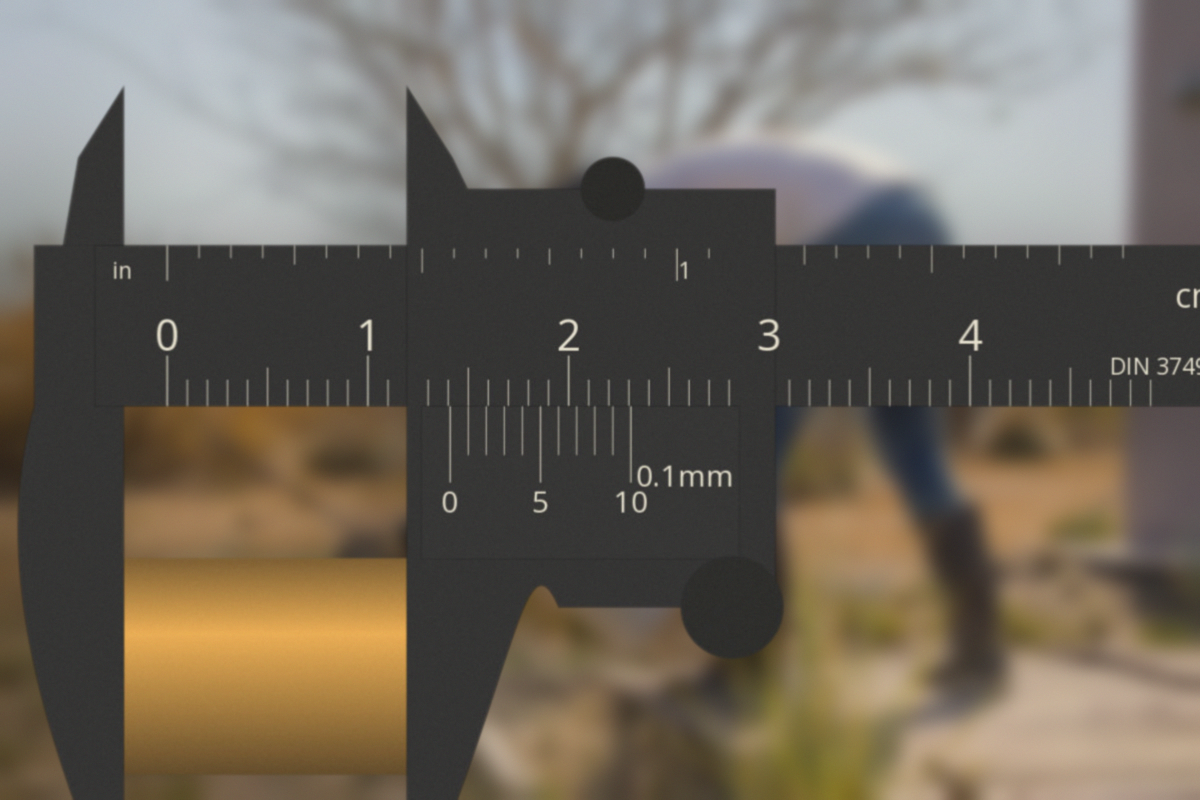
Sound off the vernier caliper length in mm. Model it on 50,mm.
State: 14.1,mm
